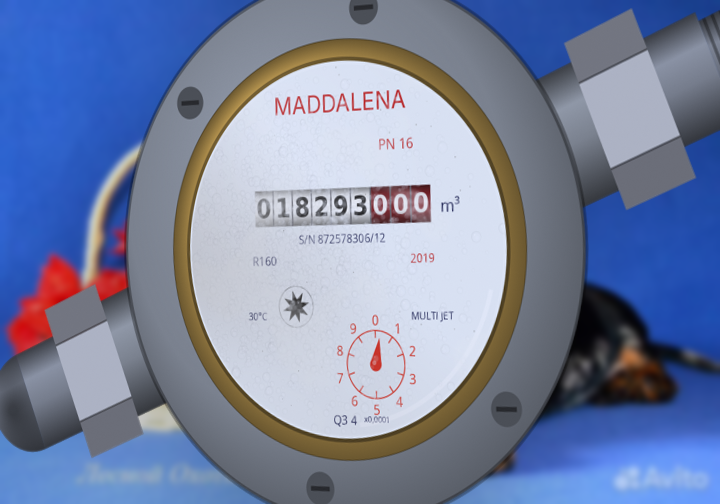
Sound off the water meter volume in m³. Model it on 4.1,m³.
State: 18293.0000,m³
